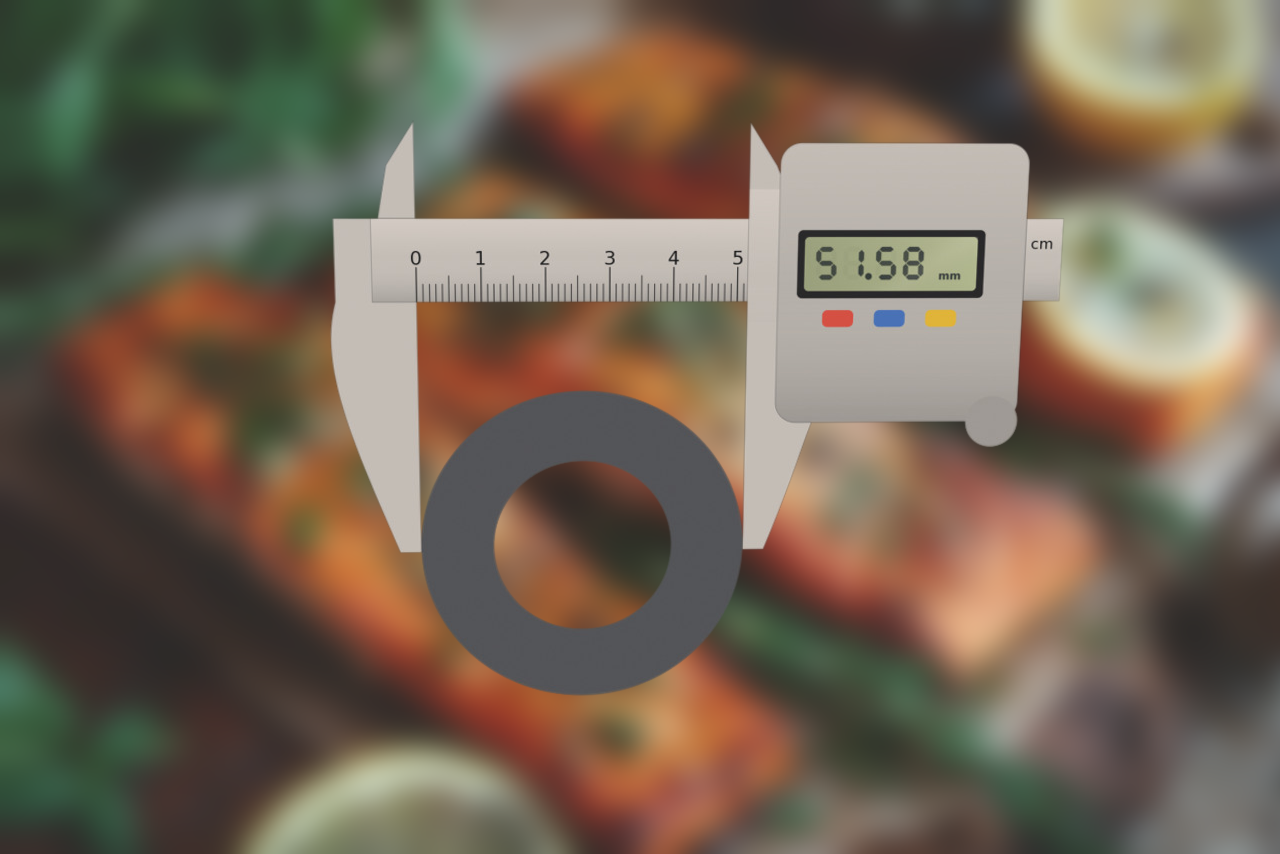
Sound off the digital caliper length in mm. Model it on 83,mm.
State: 51.58,mm
